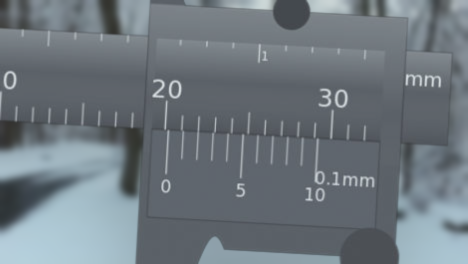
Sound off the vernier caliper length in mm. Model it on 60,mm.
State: 20.2,mm
